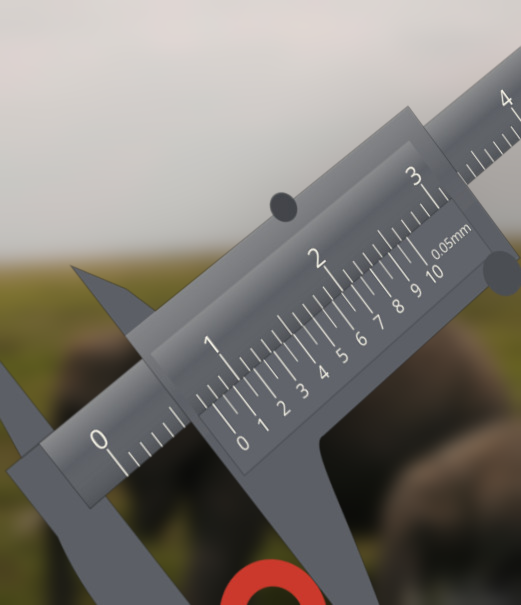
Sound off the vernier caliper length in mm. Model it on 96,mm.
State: 7.5,mm
